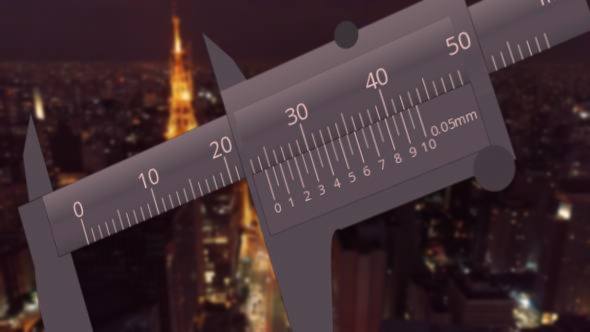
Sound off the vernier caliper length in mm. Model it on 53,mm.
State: 24.4,mm
